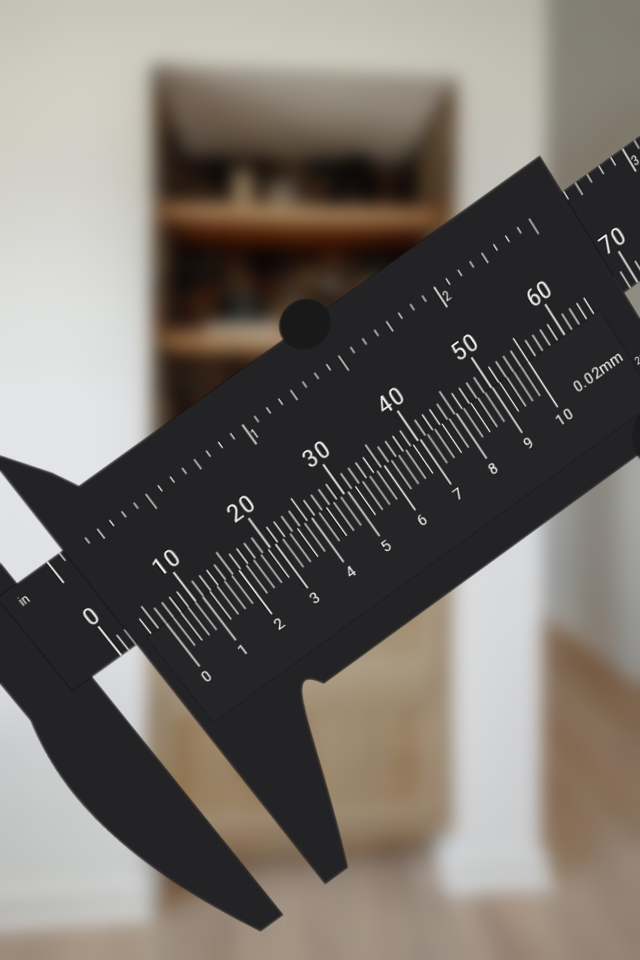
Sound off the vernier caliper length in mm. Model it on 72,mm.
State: 6.0,mm
